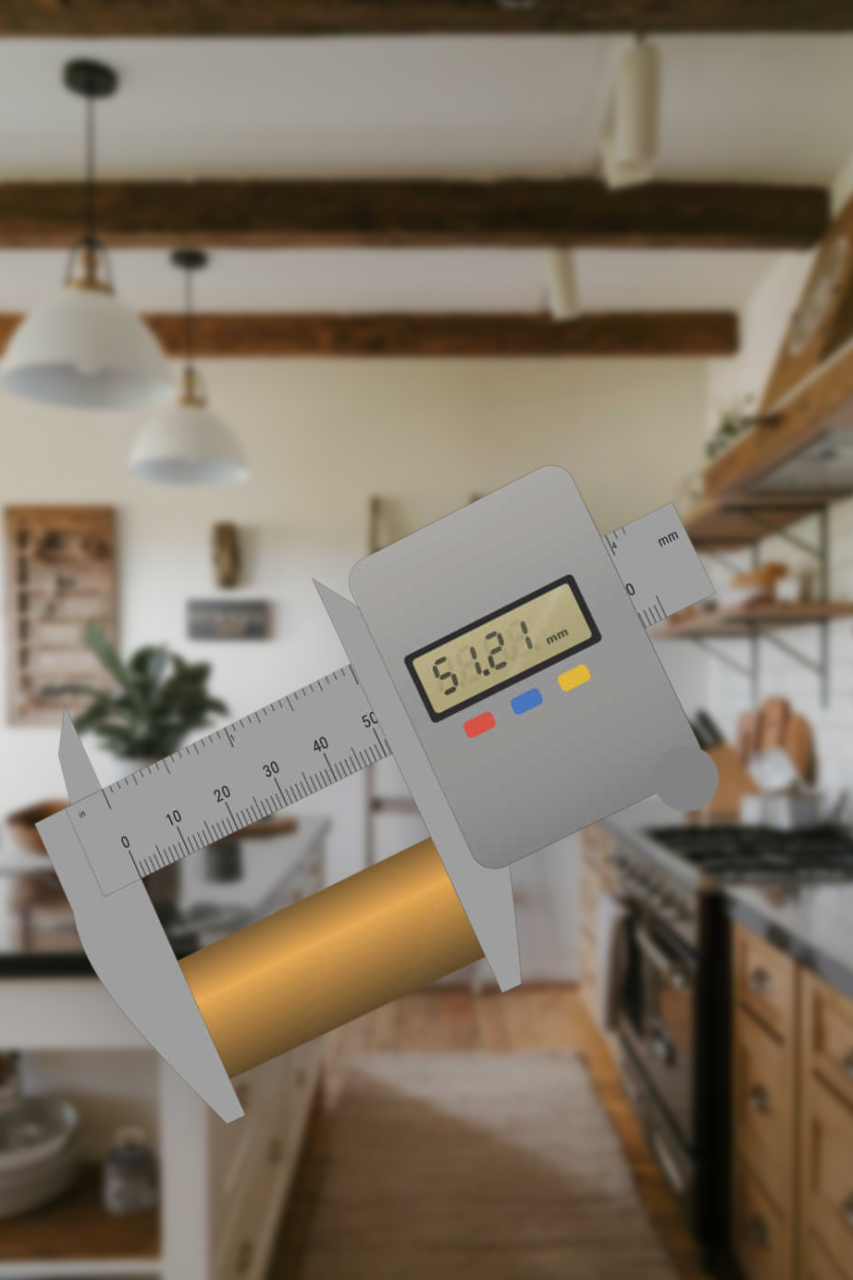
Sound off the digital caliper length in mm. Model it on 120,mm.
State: 51.21,mm
